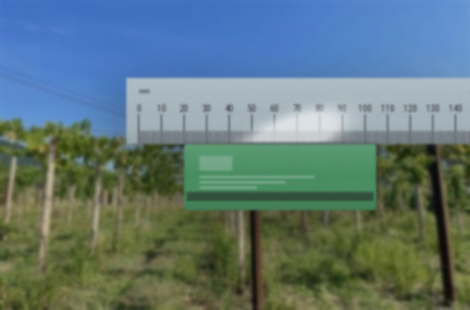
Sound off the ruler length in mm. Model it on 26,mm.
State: 85,mm
